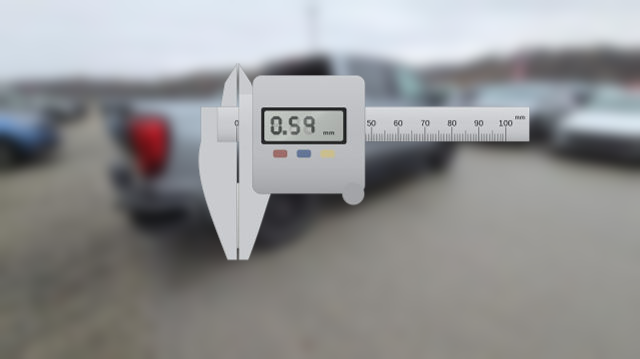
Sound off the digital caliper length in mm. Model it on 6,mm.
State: 0.59,mm
